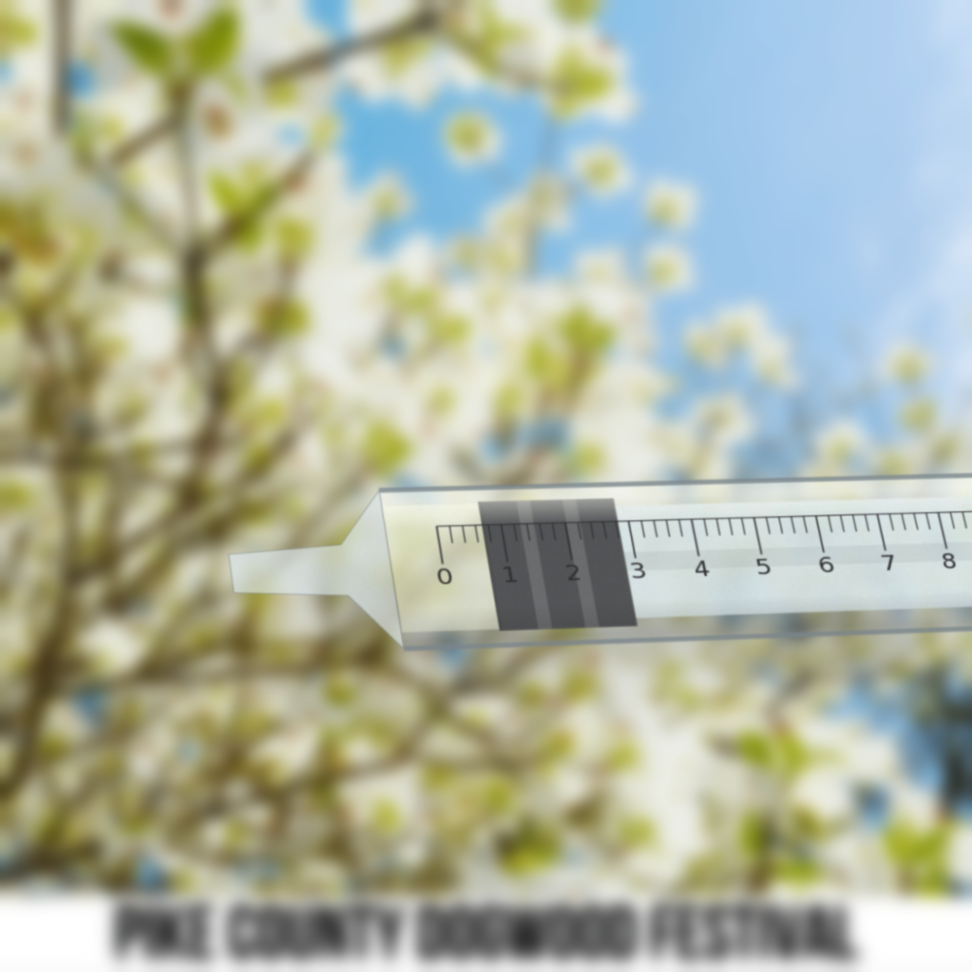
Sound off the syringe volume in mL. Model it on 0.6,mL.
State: 0.7,mL
